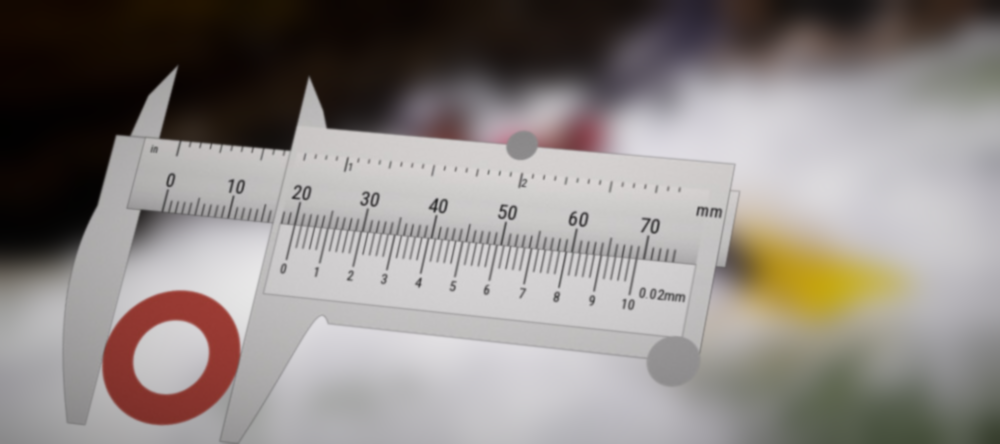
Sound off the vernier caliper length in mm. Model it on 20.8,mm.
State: 20.0,mm
